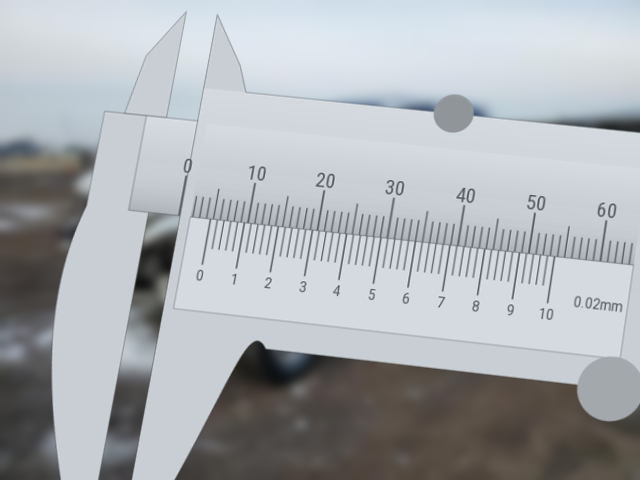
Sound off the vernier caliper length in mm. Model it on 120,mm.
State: 4.6,mm
